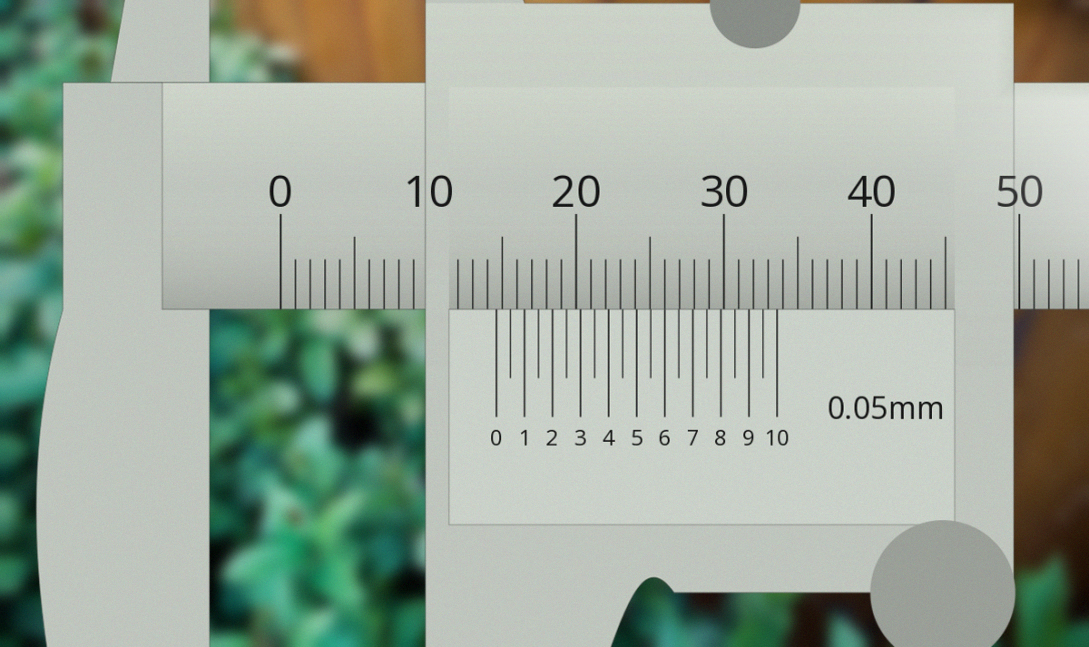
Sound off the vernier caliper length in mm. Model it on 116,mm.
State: 14.6,mm
